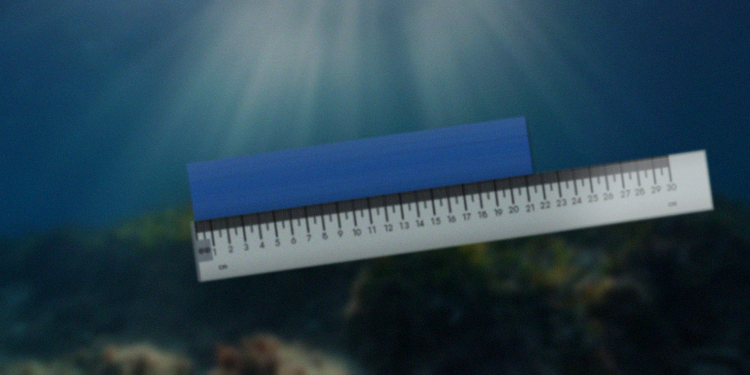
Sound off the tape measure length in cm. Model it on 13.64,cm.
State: 21.5,cm
